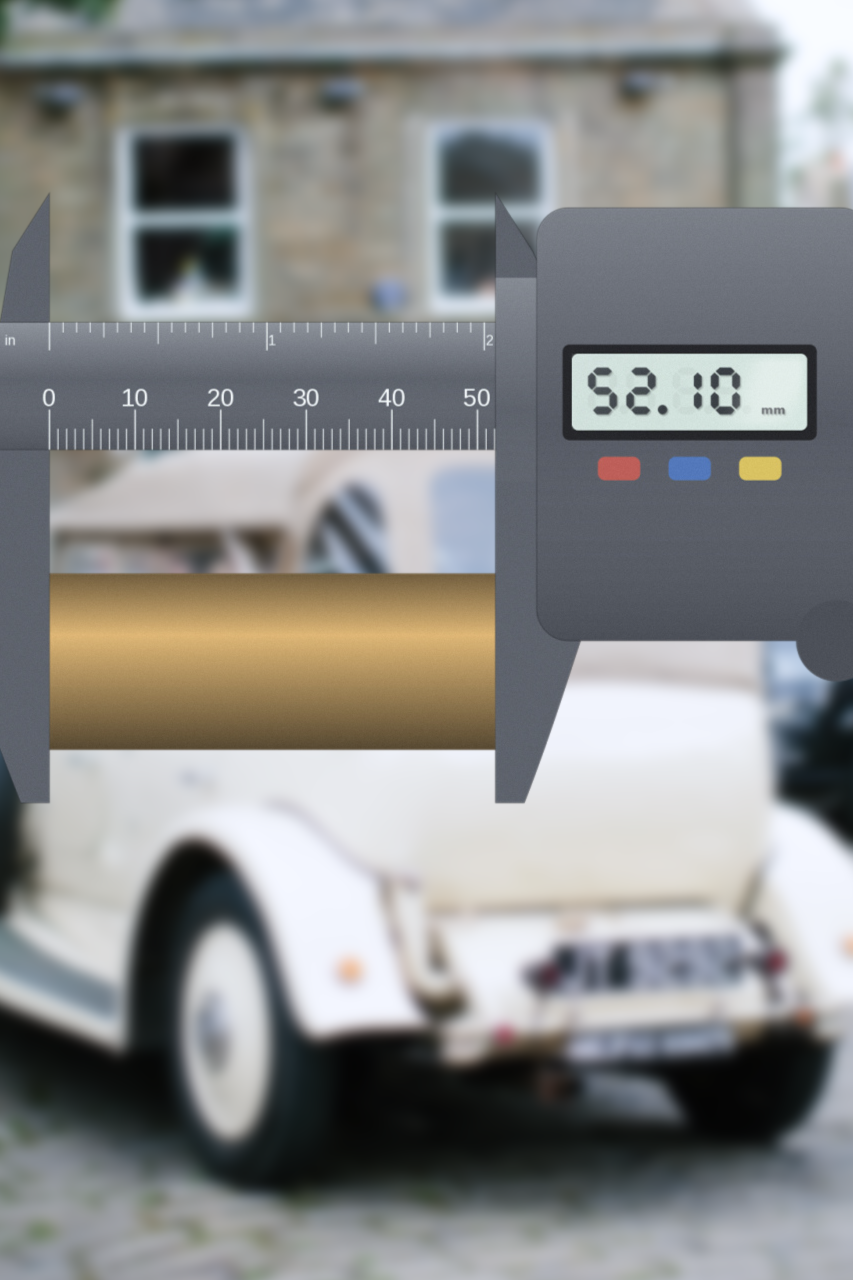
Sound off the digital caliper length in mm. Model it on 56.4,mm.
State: 52.10,mm
